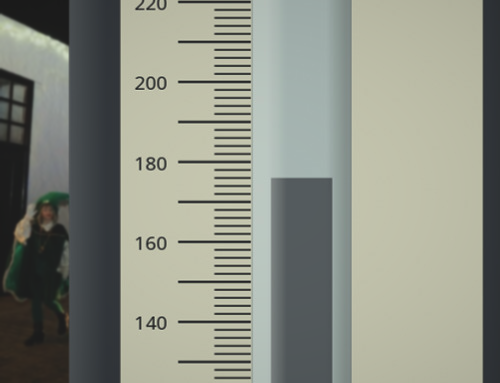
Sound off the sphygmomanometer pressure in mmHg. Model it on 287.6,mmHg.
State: 176,mmHg
